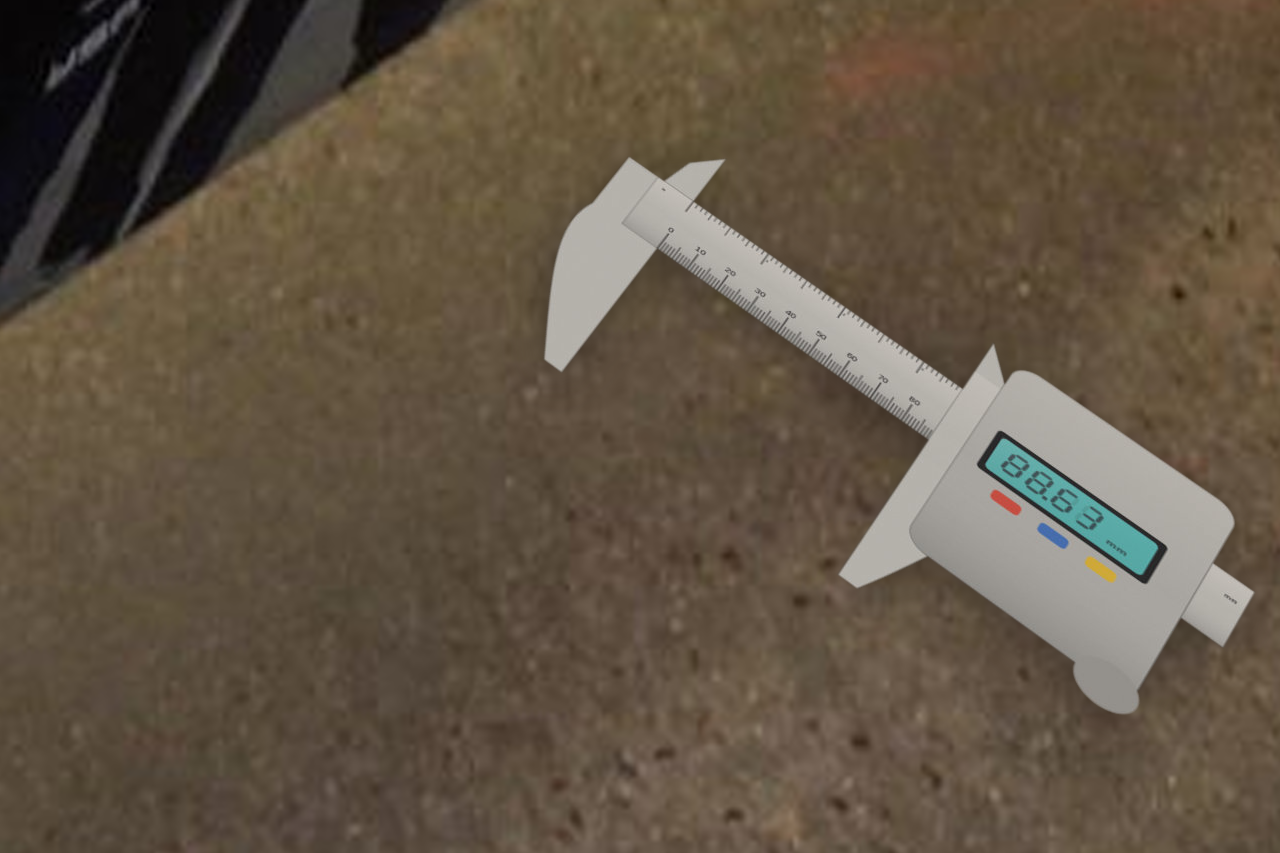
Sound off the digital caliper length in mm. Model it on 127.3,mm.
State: 88.63,mm
